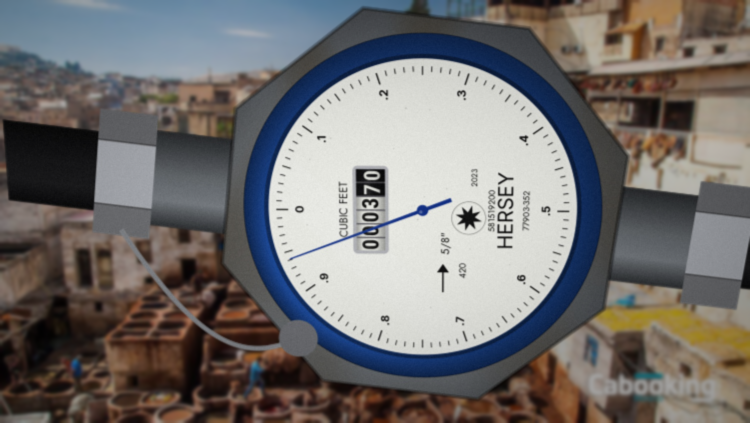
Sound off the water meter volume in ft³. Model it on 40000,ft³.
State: 369.94,ft³
